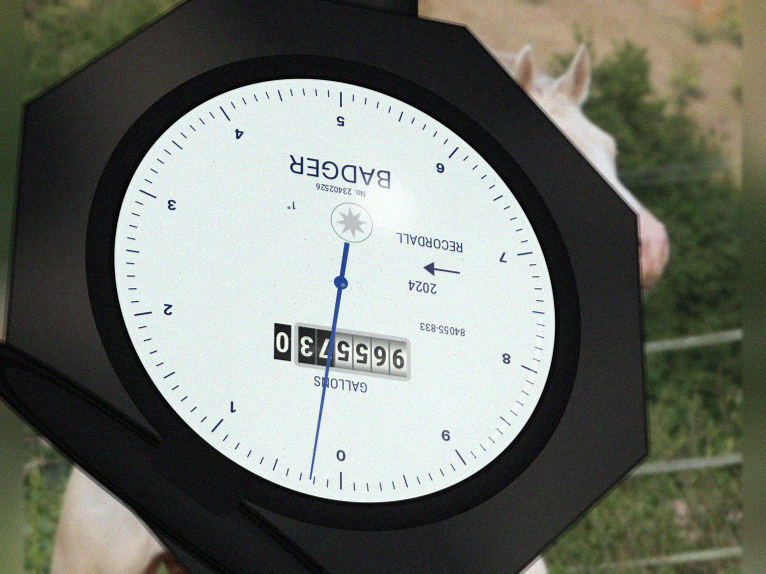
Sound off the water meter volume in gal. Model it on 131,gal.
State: 9655730.2,gal
